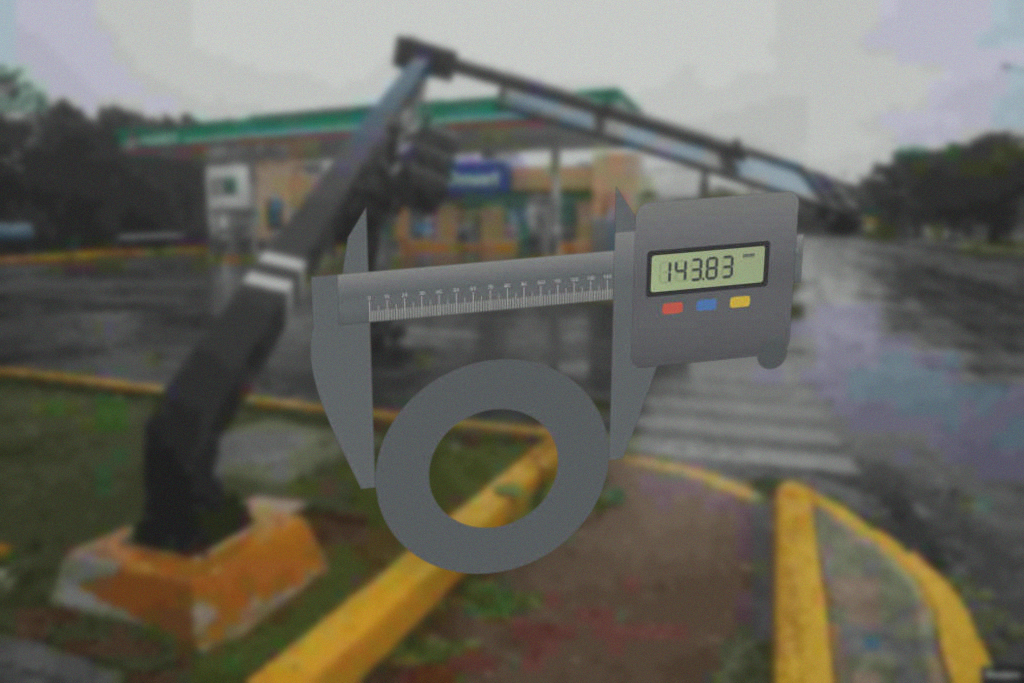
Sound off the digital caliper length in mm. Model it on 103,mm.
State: 143.83,mm
